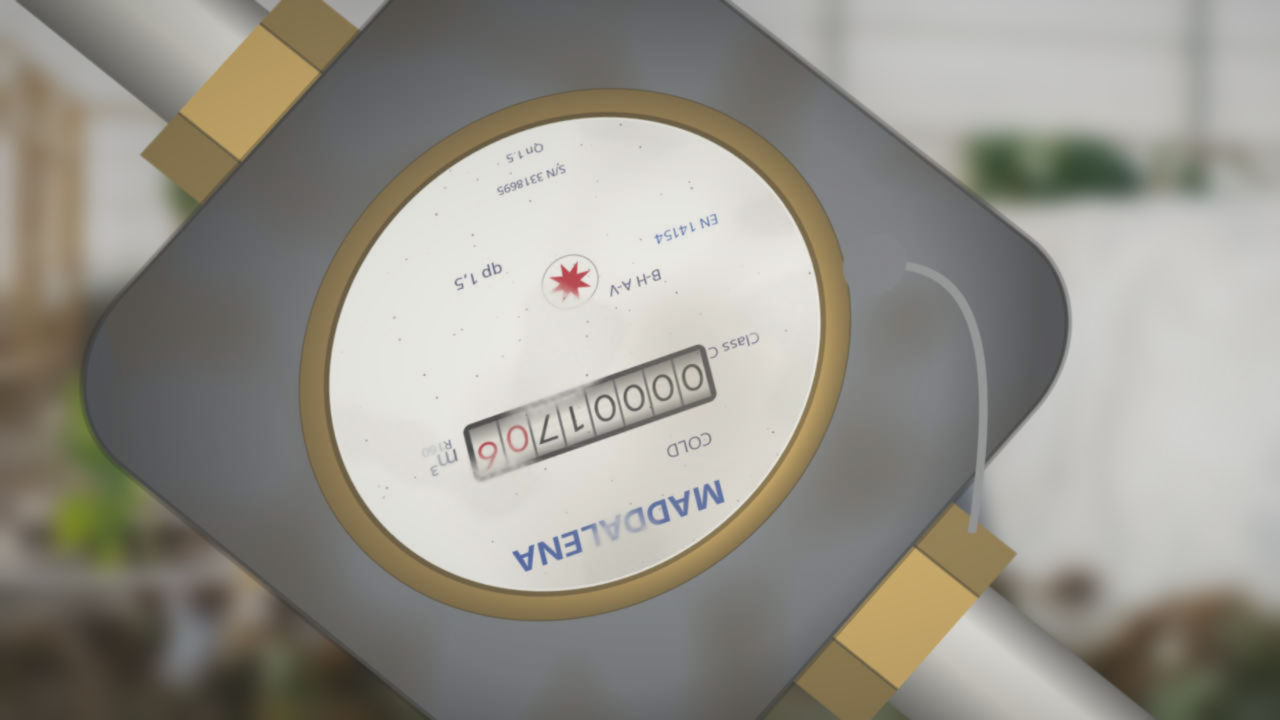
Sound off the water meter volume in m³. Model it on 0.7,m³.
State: 17.06,m³
